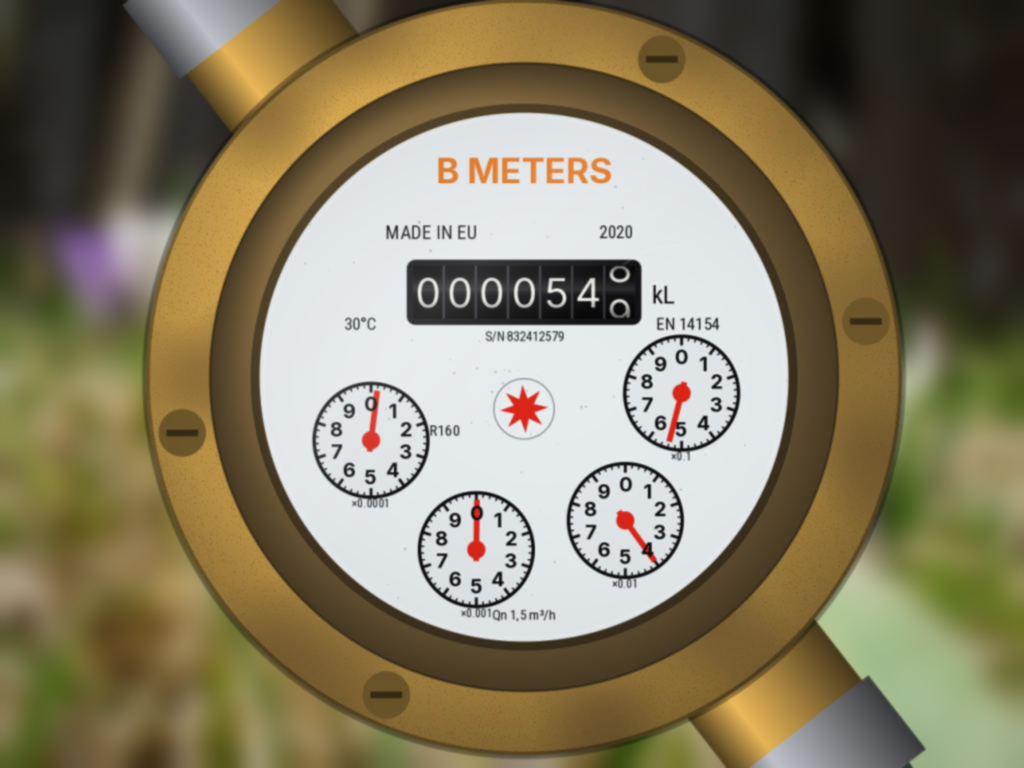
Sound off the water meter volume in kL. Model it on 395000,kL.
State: 548.5400,kL
